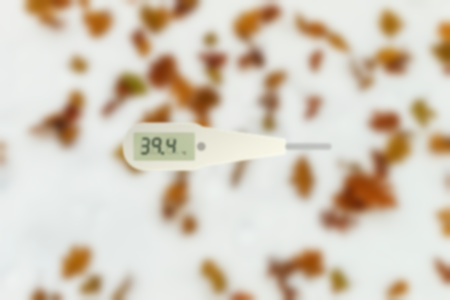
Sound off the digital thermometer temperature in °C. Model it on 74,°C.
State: 39.4,°C
